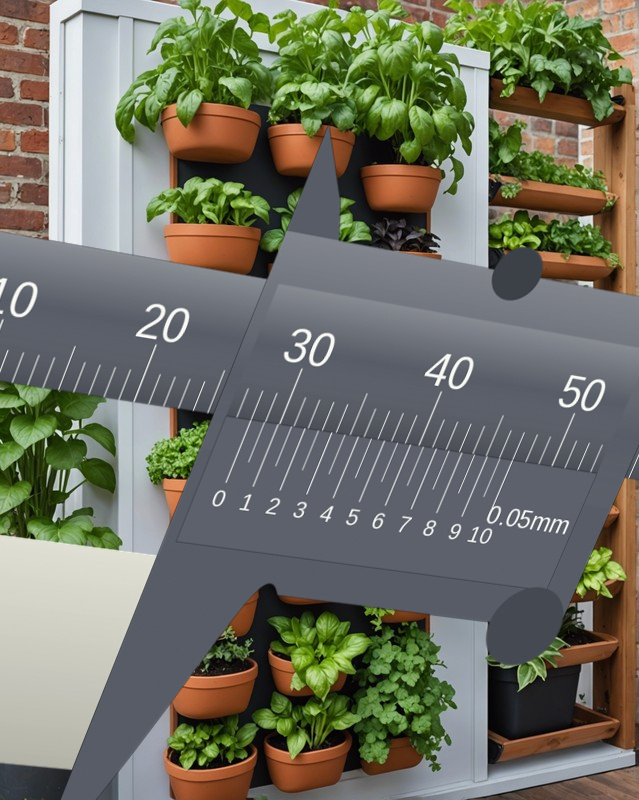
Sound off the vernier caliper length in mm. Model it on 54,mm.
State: 28.0,mm
